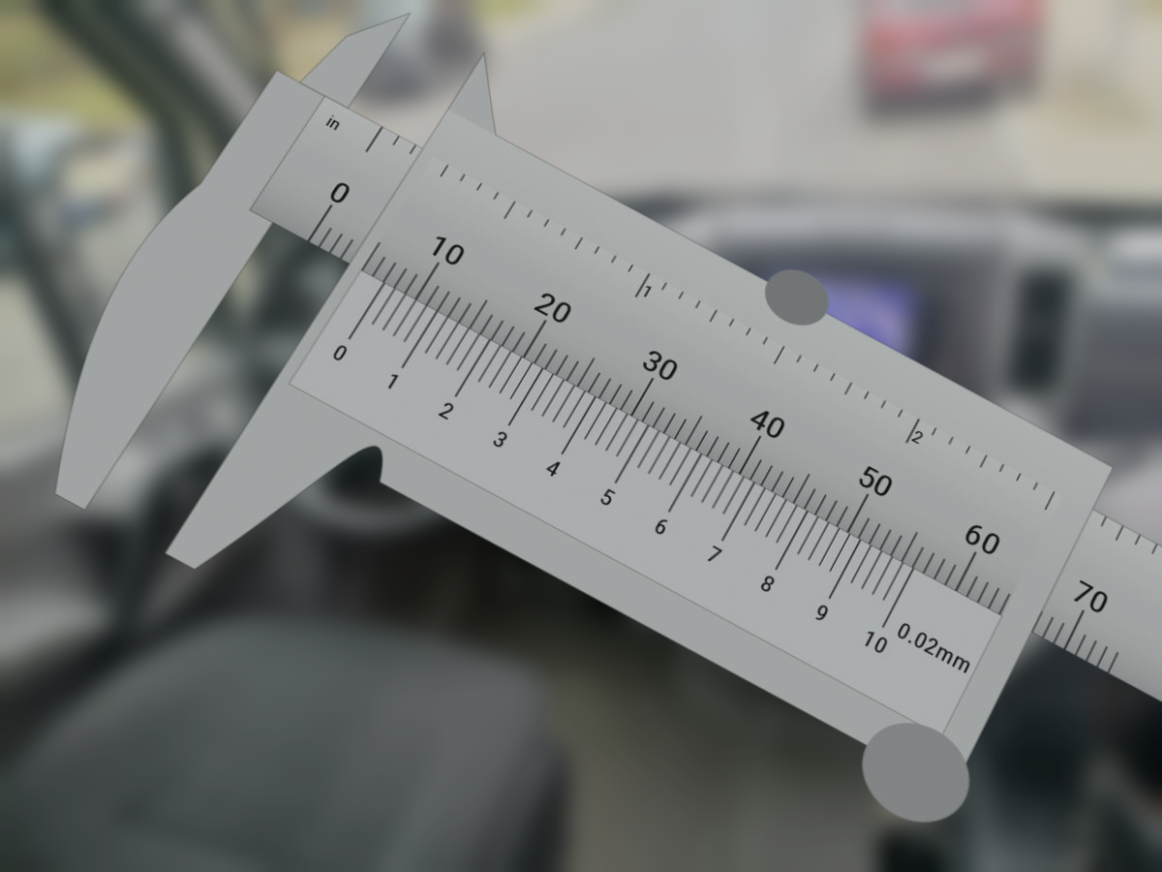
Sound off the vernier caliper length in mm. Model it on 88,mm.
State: 7.1,mm
